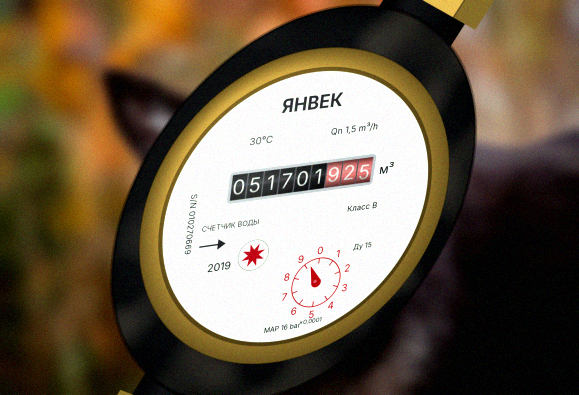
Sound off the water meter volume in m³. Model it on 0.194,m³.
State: 51701.9249,m³
